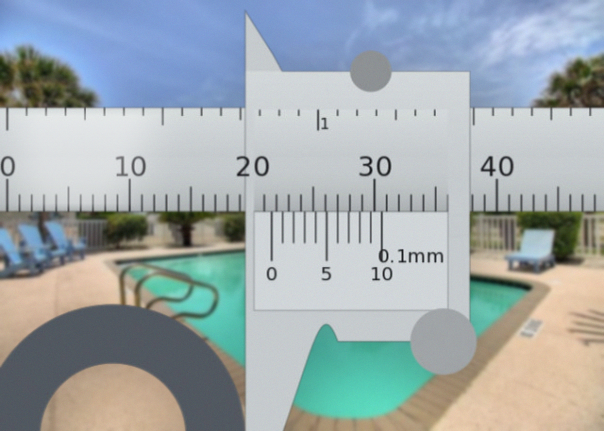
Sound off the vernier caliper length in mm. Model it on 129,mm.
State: 21.6,mm
